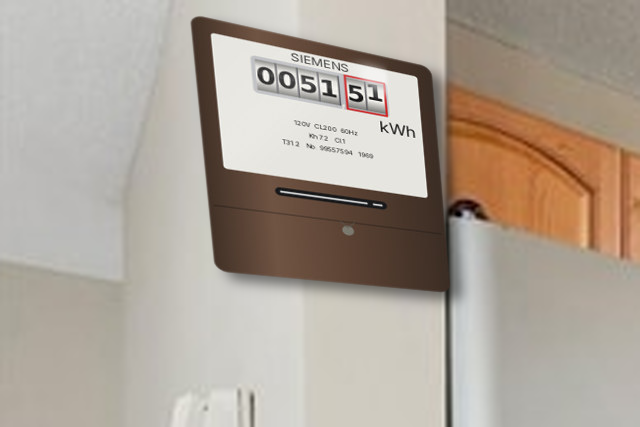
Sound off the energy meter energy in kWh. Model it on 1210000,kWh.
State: 51.51,kWh
